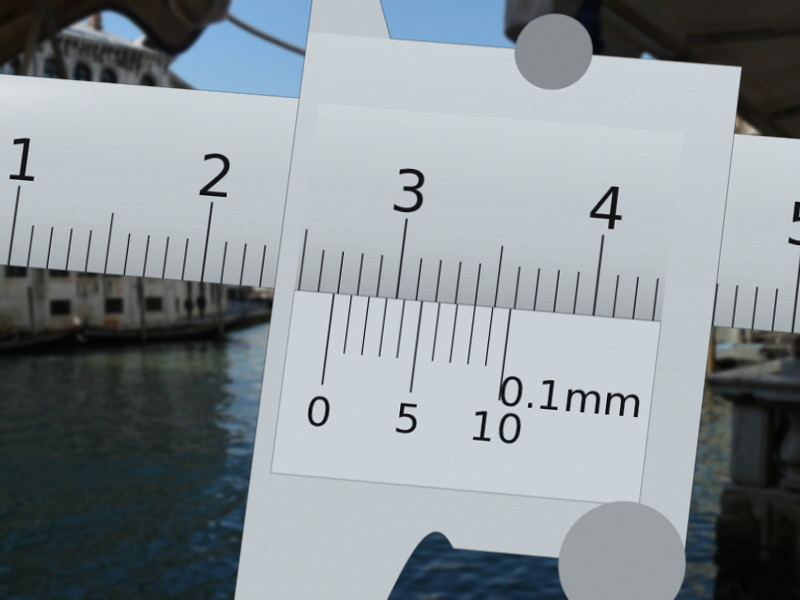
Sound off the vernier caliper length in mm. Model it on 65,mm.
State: 26.8,mm
